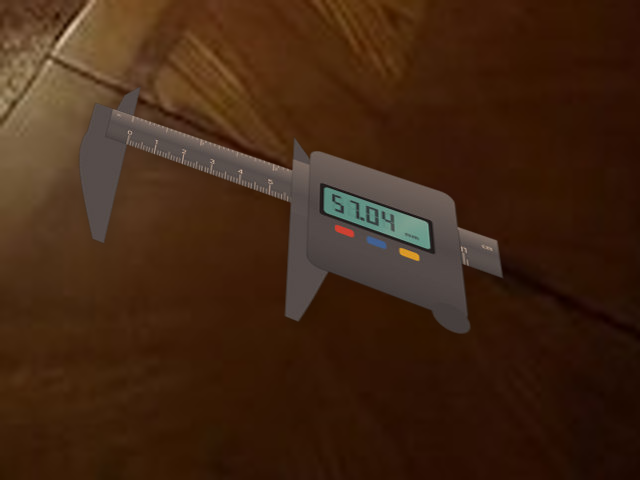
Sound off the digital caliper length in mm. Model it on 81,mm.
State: 57.04,mm
